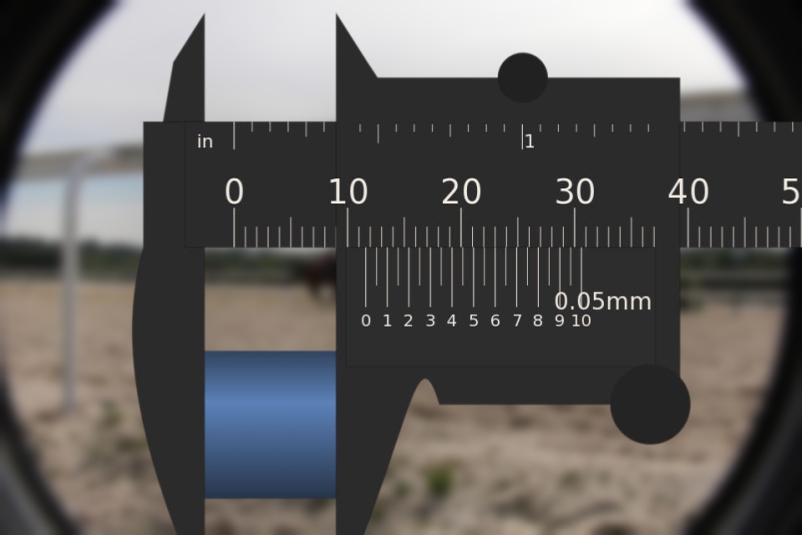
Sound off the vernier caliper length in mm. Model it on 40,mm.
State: 11.6,mm
